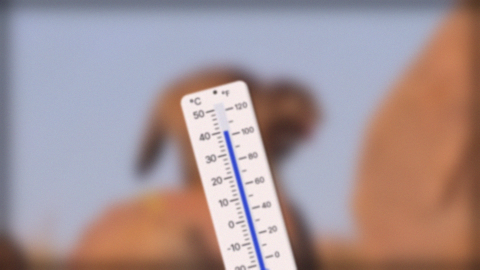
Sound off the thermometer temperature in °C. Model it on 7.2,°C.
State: 40,°C
